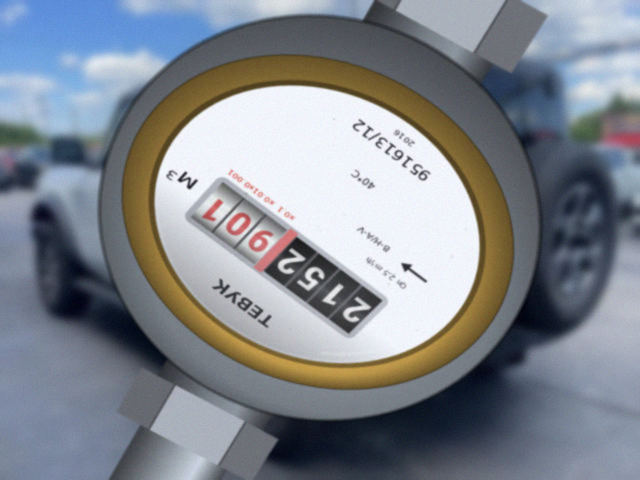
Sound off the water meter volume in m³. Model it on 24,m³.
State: 2152.901,m³
